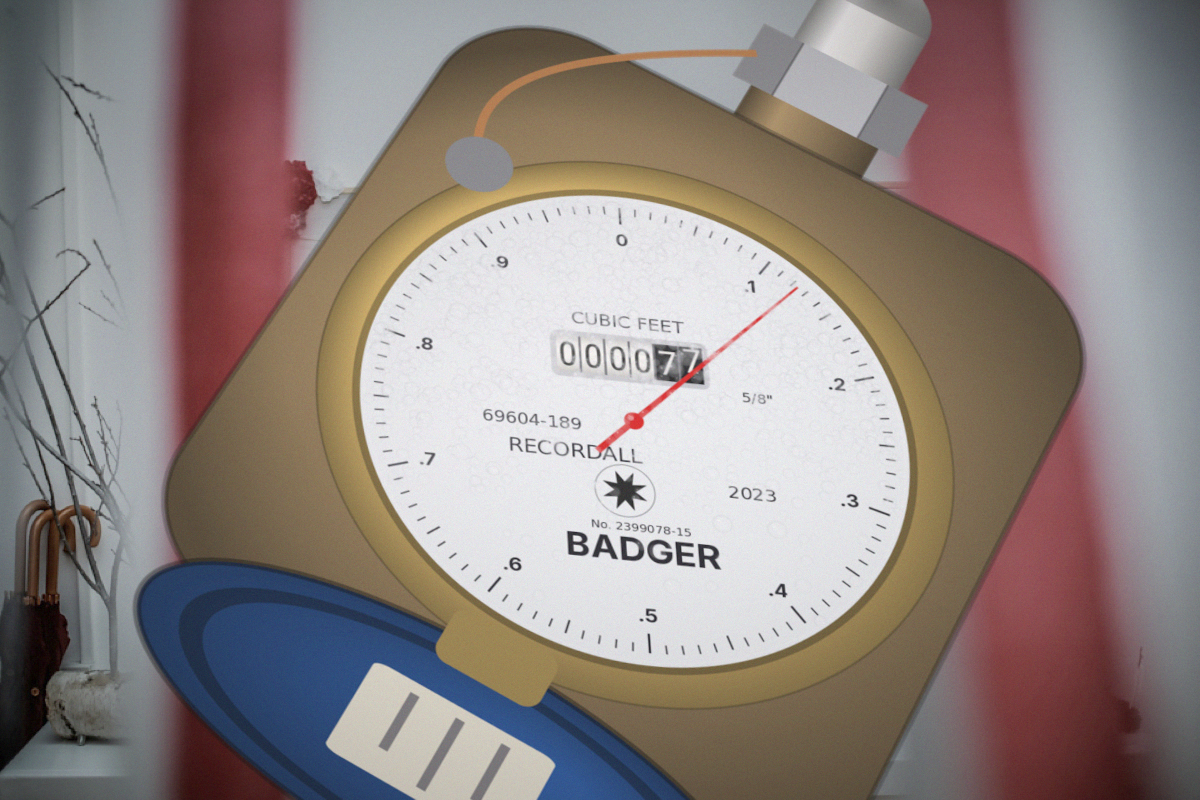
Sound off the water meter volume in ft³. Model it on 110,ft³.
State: 77.12,ft³
